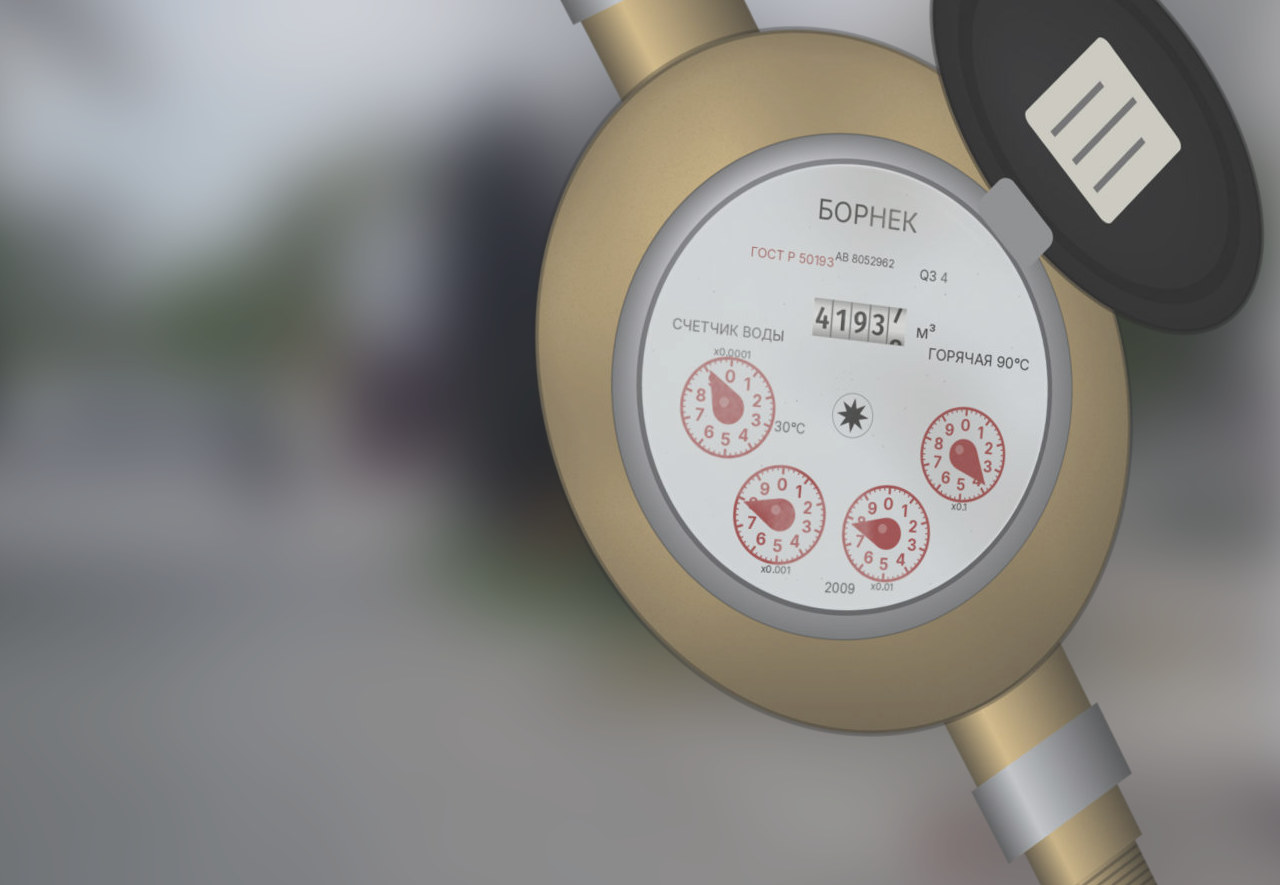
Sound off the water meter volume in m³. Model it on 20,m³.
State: 41937.3779,m³
